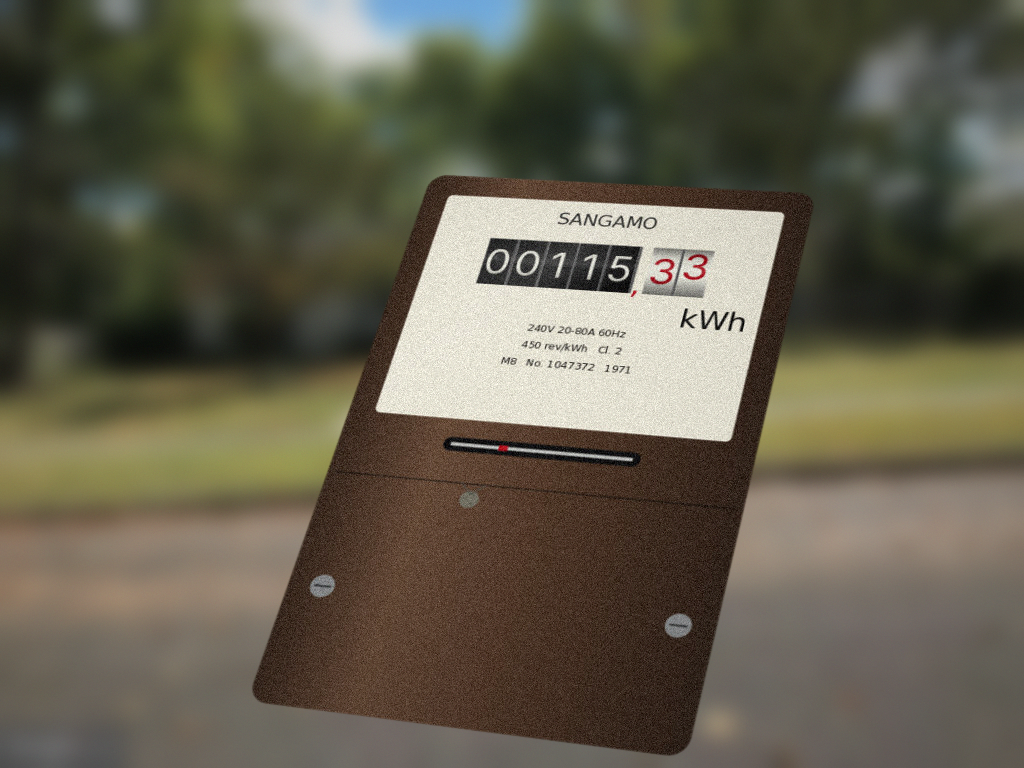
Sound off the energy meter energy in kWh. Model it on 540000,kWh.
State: 115.33,kWh
